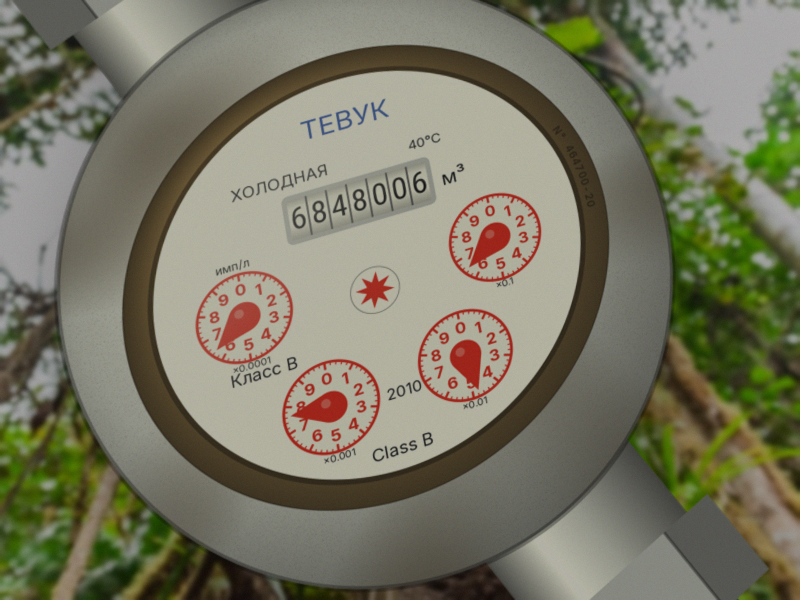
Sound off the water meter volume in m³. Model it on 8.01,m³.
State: 6848006.6476,m³
